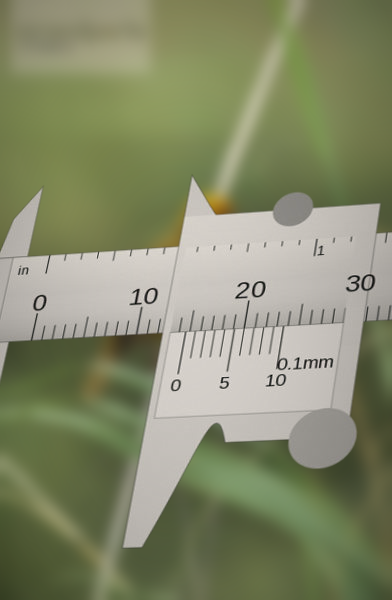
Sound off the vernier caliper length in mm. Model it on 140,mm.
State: 14.6,mm
